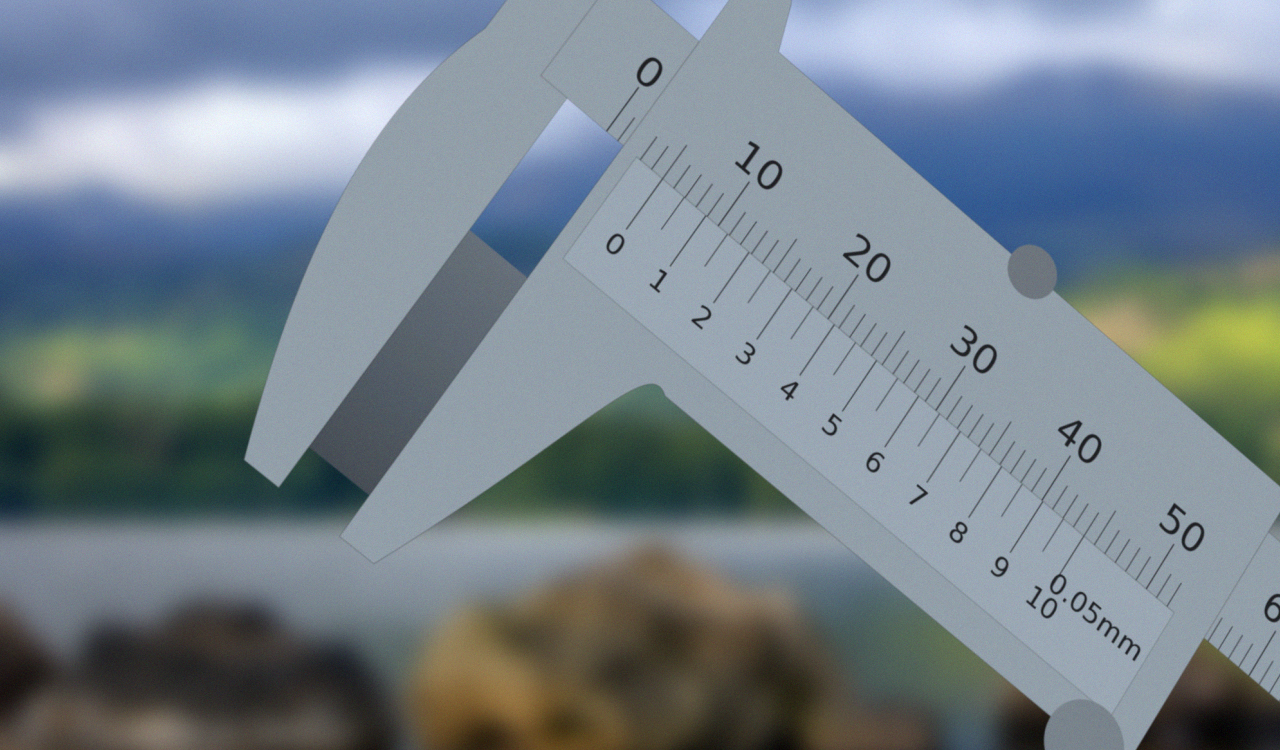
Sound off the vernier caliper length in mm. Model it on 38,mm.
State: 5.0,mm
